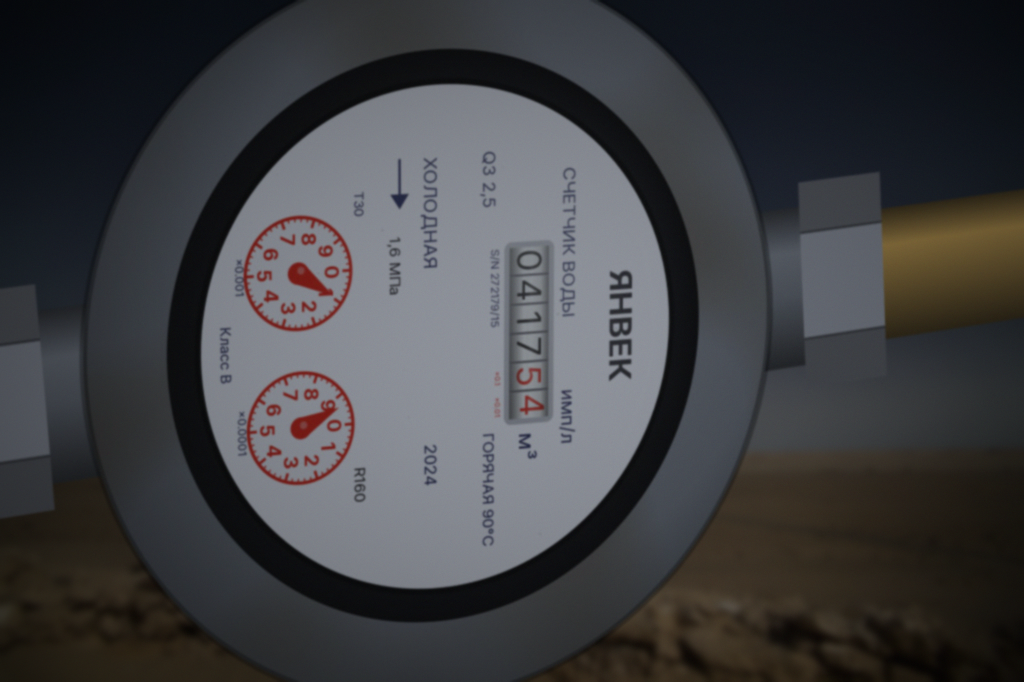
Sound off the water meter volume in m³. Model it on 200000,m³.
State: 417.5409,m³
